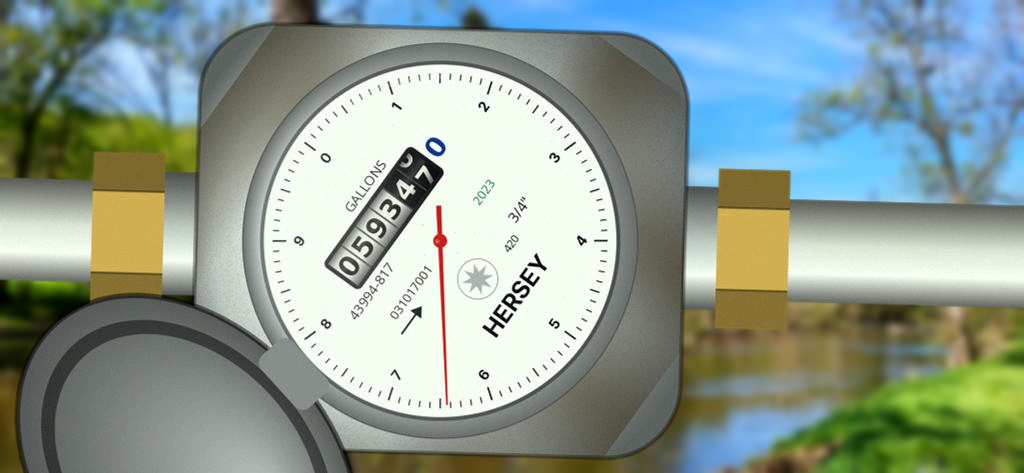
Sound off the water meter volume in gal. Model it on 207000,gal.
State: 593466.4,gal
